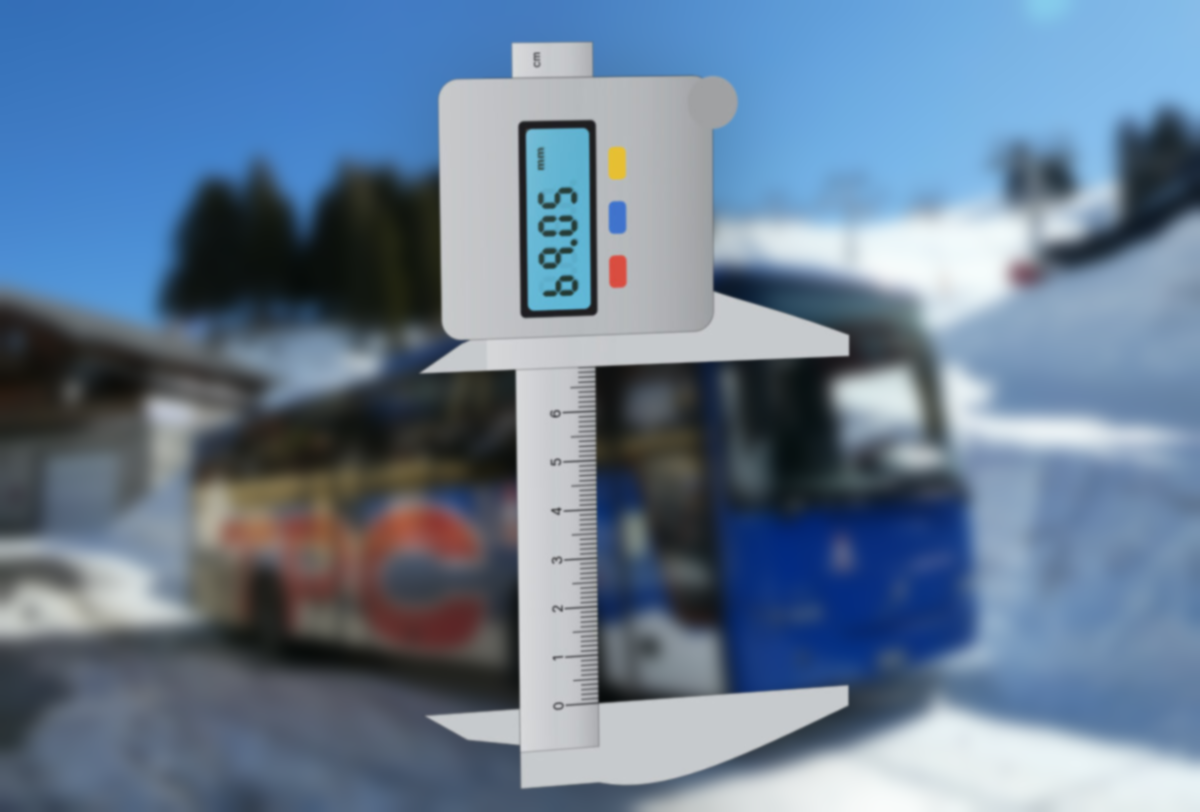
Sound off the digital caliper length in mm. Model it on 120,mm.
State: 69.05,mm
